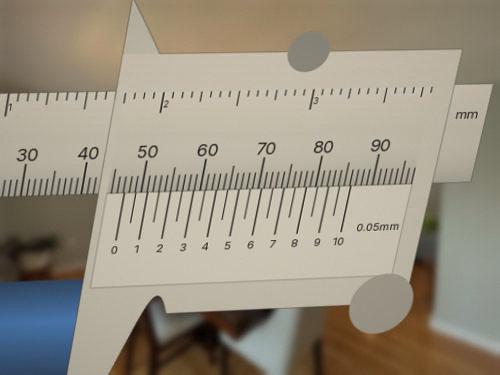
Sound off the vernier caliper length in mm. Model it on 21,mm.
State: 47.2,mm
